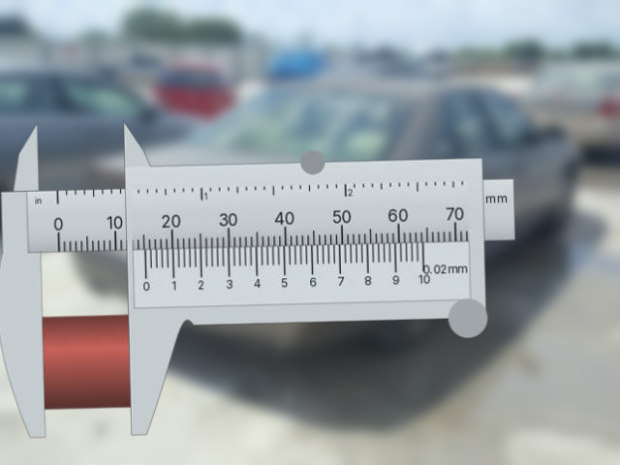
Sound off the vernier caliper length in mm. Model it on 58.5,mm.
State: 15.2,mm
